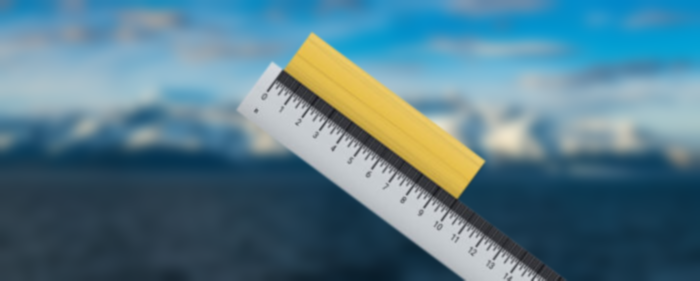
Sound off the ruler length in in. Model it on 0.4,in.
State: 10,in
